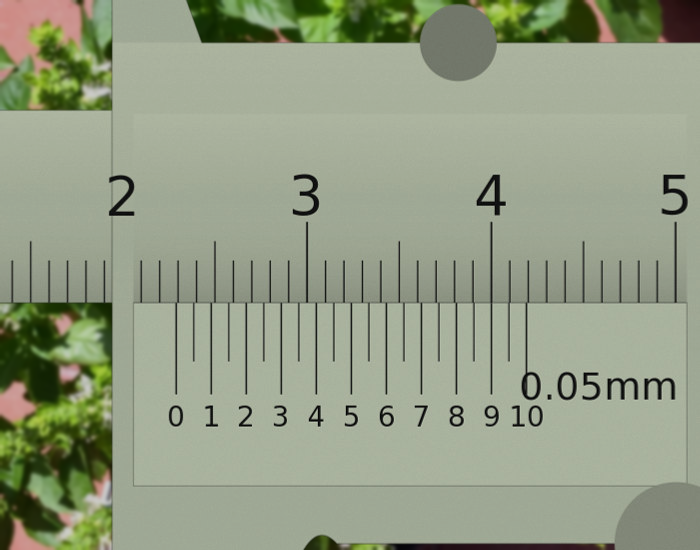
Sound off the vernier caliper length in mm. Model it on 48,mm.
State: 22.9,mm
